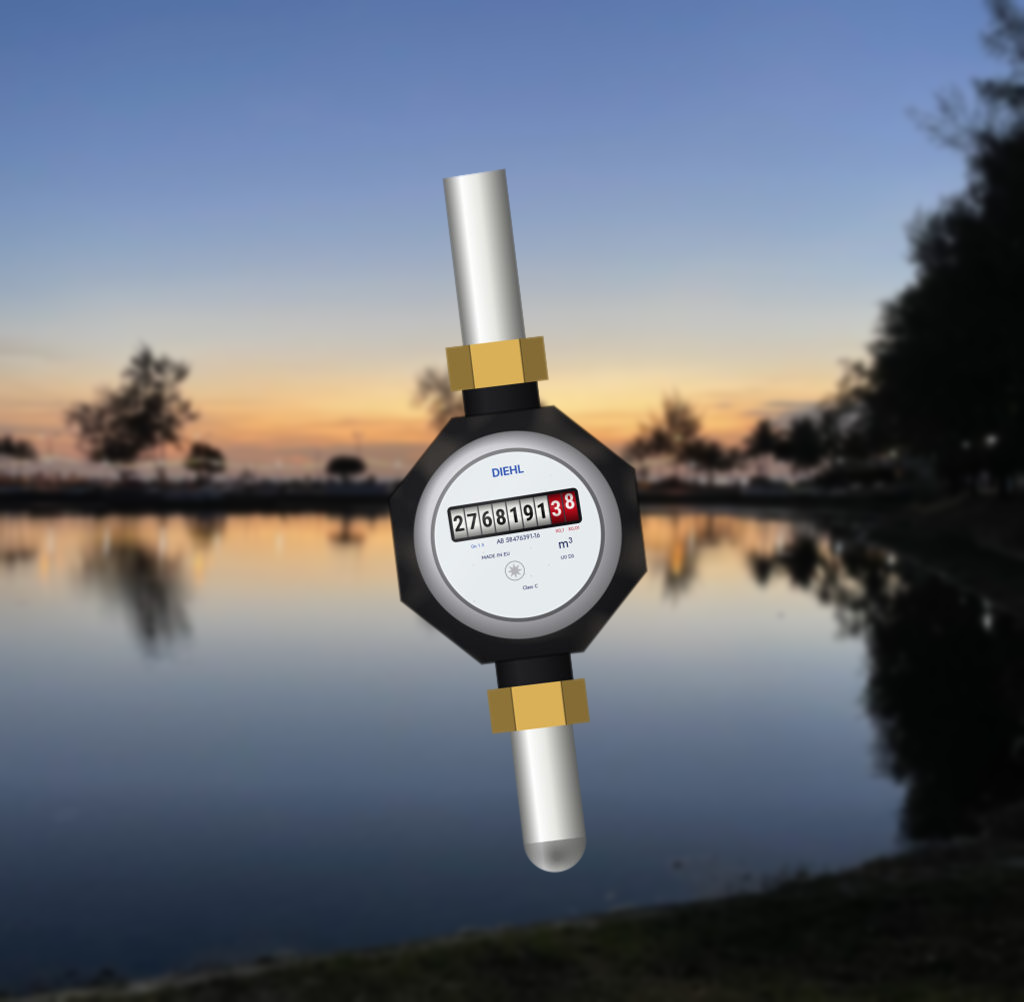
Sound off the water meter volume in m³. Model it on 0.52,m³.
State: 2768191.38,m³
